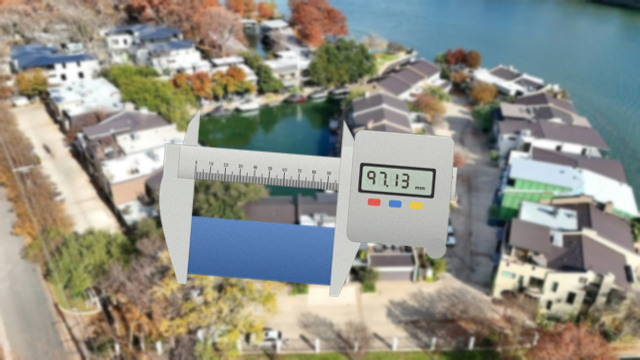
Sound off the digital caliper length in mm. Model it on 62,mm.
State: 97.13,mm
